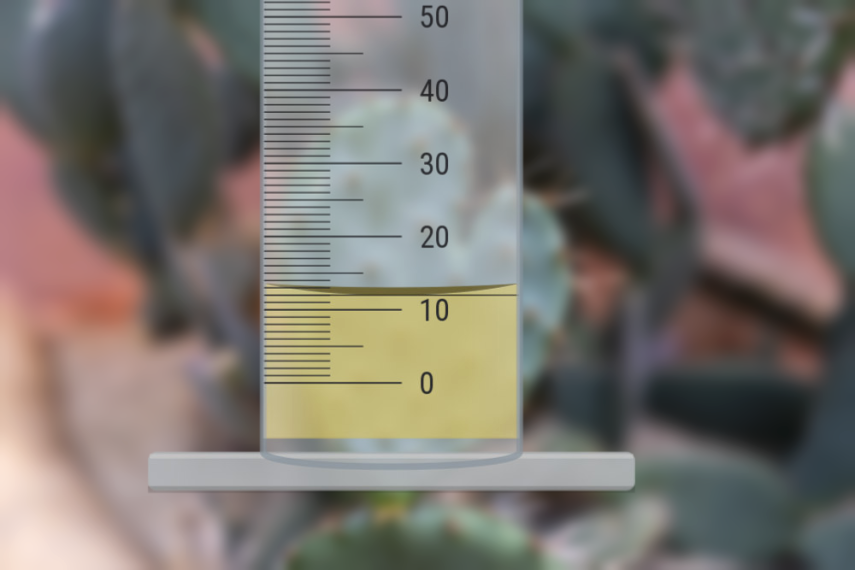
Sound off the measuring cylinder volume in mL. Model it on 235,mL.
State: 12,mL
